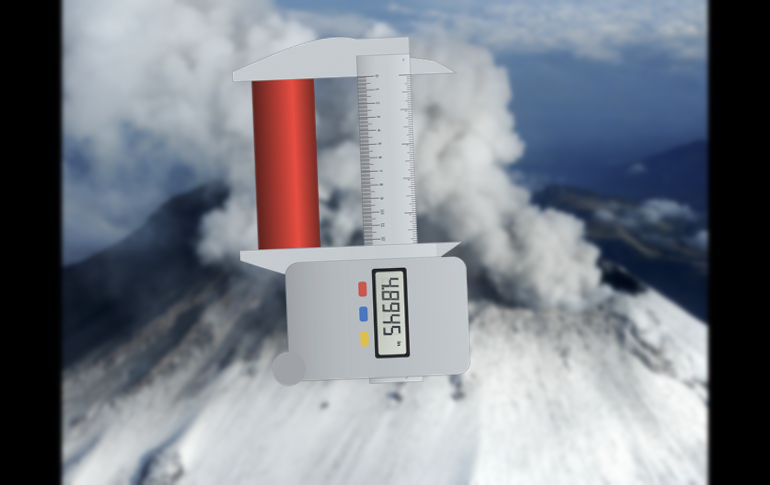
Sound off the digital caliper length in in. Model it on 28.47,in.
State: 4.8945,in
